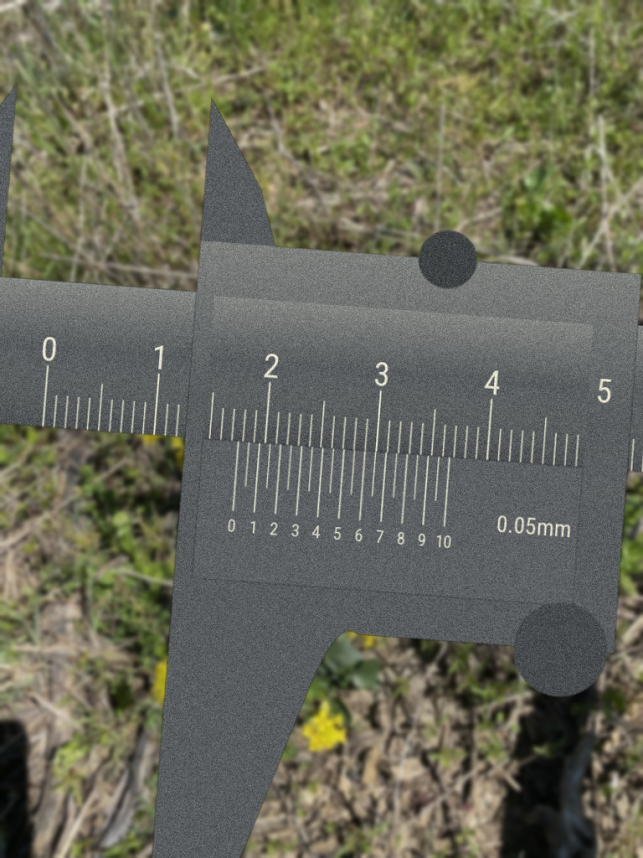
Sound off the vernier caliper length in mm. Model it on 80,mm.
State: 17.6,mm
